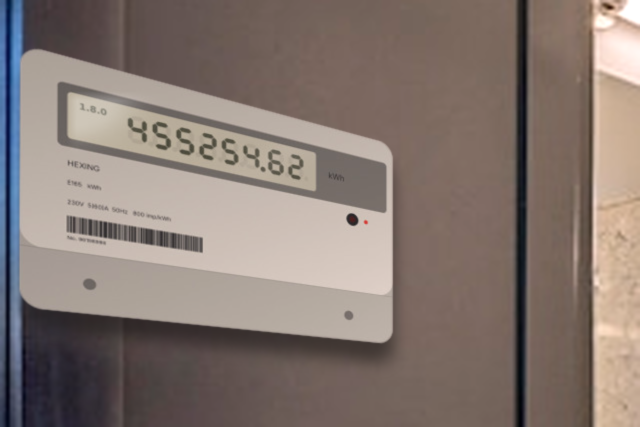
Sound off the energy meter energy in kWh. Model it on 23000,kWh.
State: 455254.62,kWh
